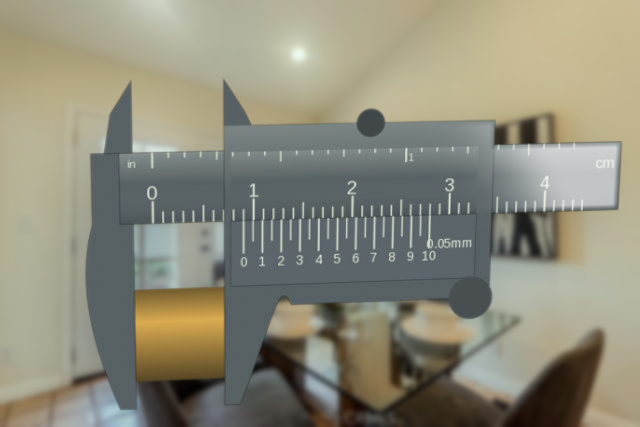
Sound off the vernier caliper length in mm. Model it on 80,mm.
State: 9.0,mm
